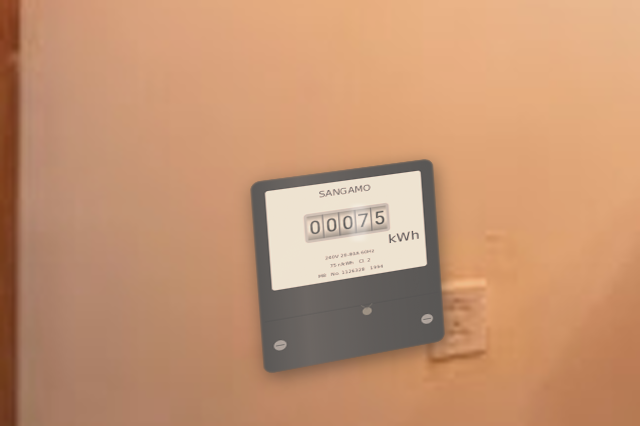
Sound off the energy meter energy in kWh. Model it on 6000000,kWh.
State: 75,kWh
